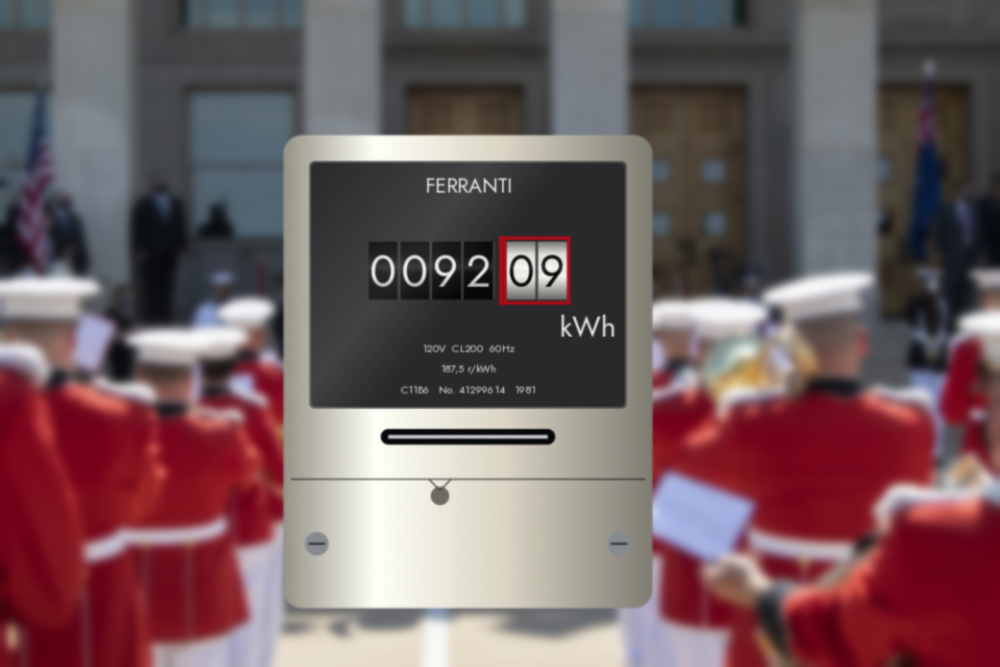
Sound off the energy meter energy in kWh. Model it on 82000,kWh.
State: 92.09,kWh
